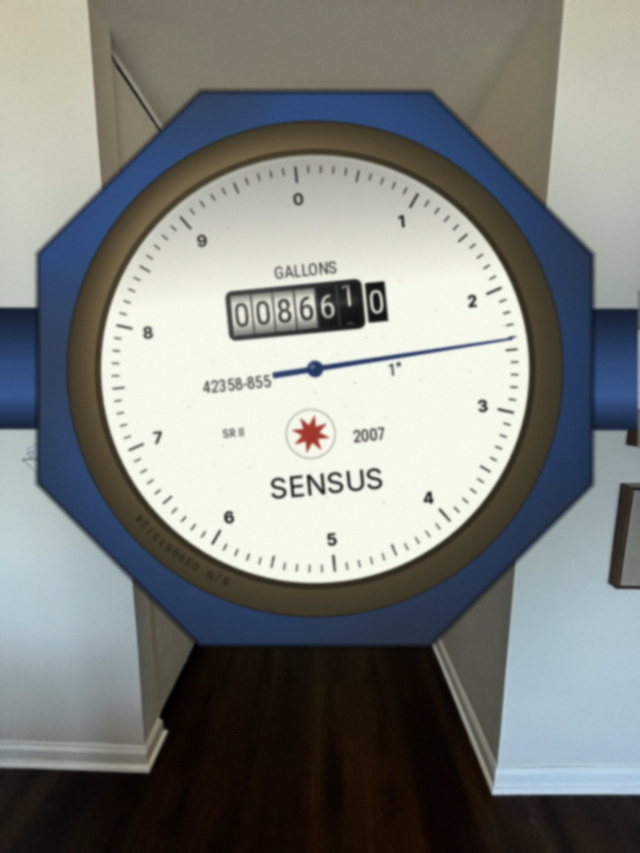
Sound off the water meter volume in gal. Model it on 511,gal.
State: 86612.4,gal
